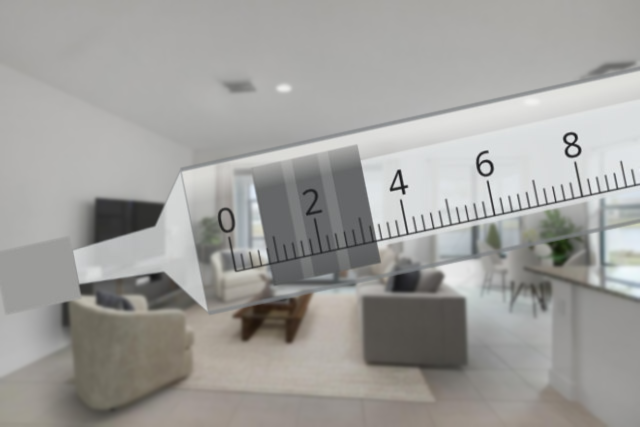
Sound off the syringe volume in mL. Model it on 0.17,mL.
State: 0.8,mL
